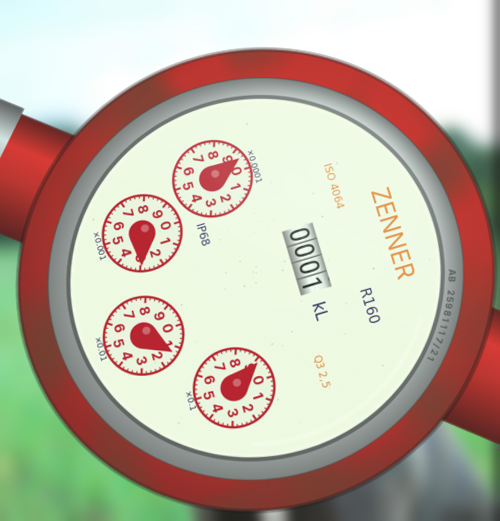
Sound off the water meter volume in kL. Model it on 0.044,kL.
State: 0.9129,kL
